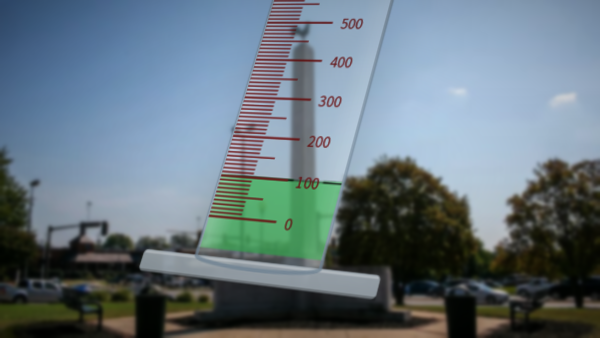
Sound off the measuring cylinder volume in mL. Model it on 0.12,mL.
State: 100,mL
